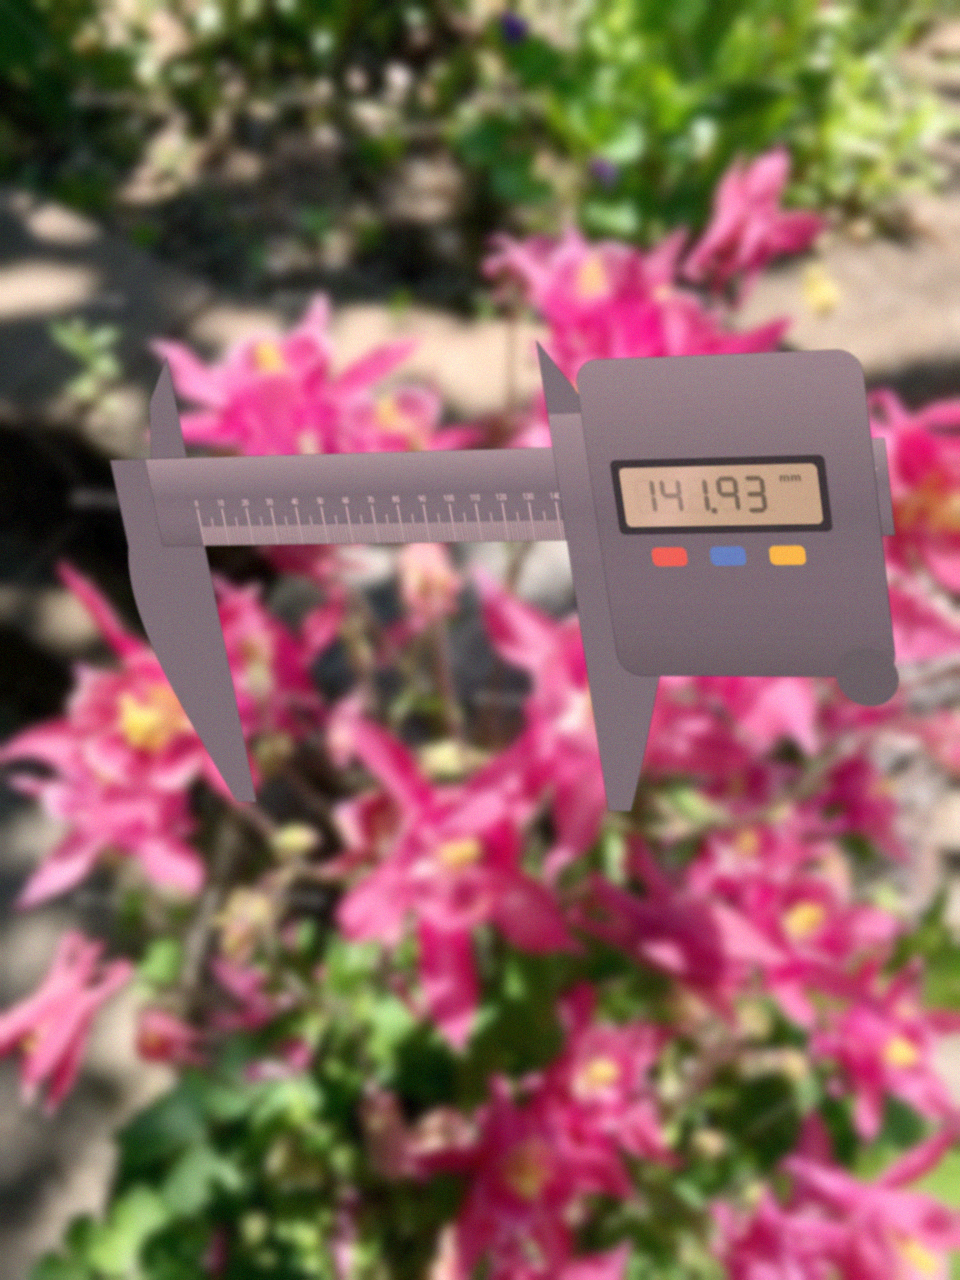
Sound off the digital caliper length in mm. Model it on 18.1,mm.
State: 141.93,mm
